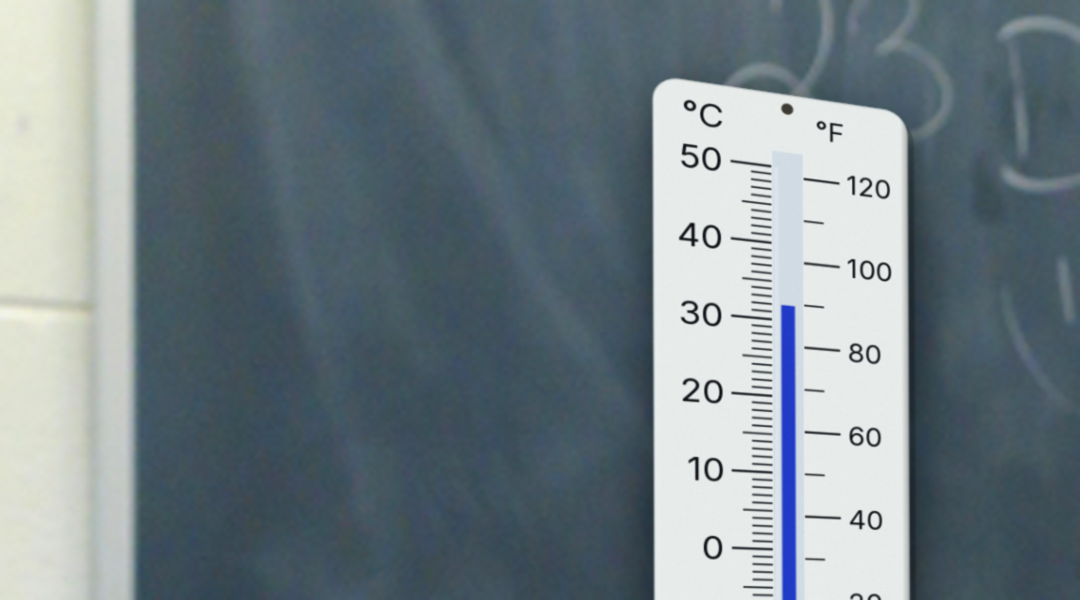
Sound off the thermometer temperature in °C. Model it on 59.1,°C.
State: 32,°C
